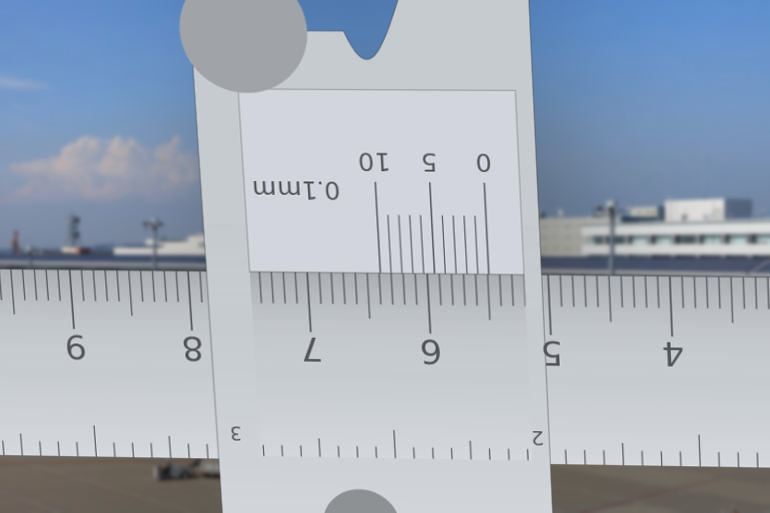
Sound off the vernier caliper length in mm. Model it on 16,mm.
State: 54.9,mm
